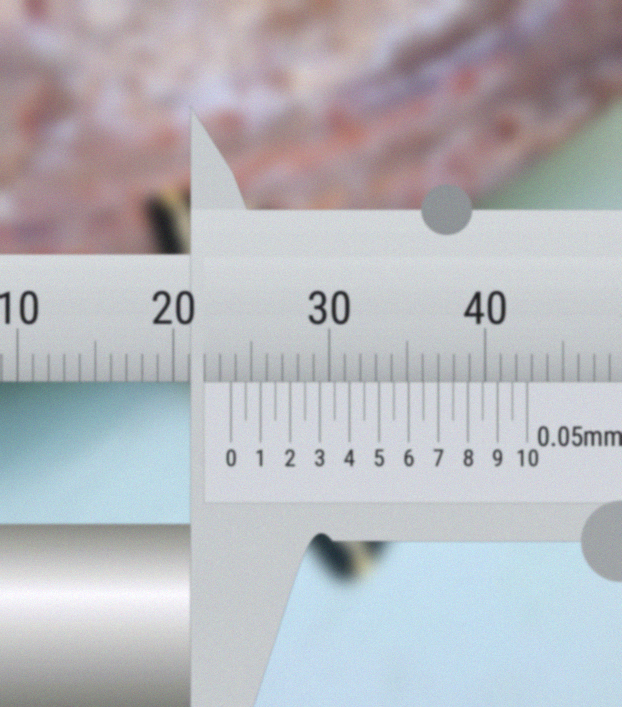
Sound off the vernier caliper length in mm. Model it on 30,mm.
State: 23.7,mm
